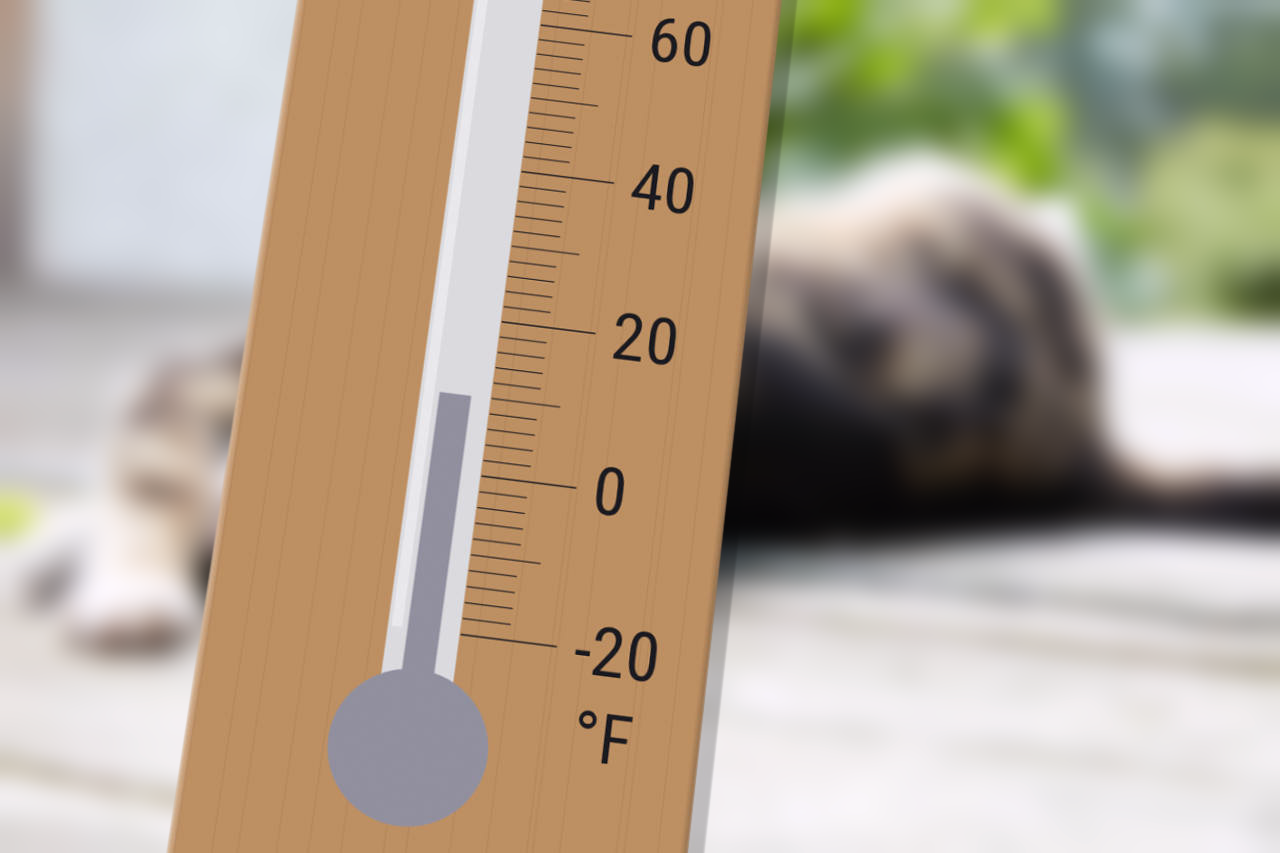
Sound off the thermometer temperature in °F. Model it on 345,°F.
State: 10,°F
